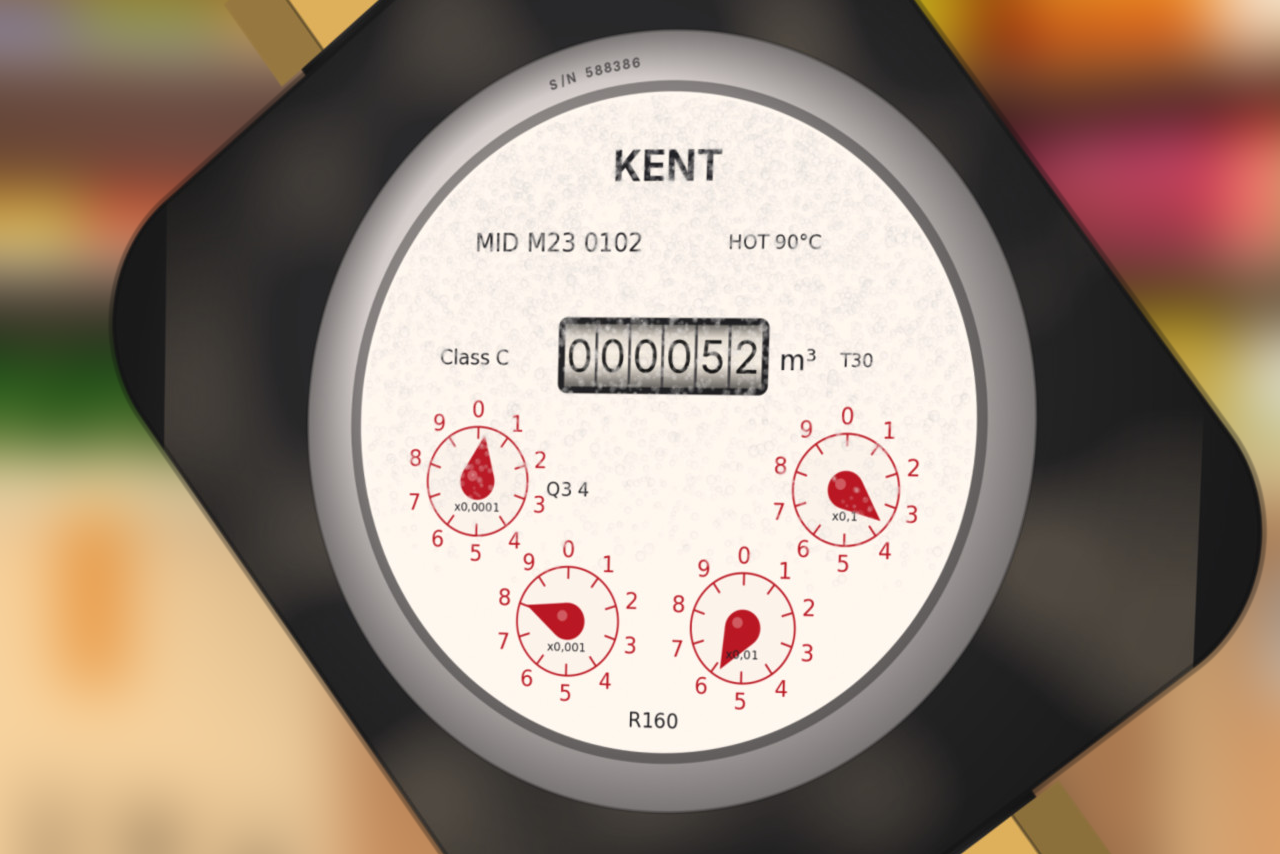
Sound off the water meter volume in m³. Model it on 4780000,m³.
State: 52.3580,m³
